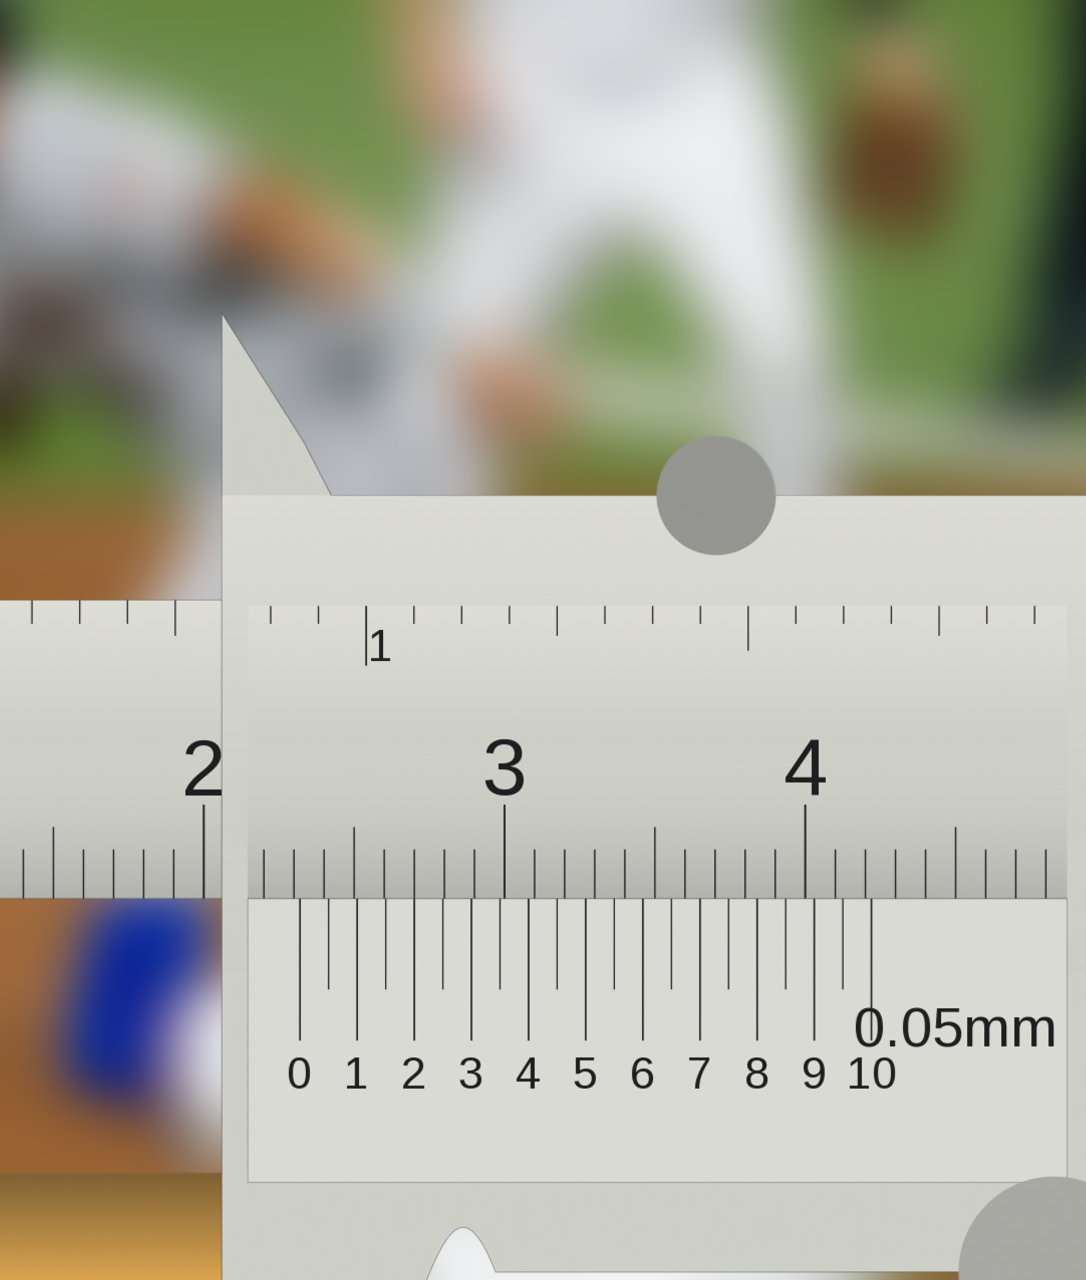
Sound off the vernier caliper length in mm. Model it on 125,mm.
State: 23.20,mm
